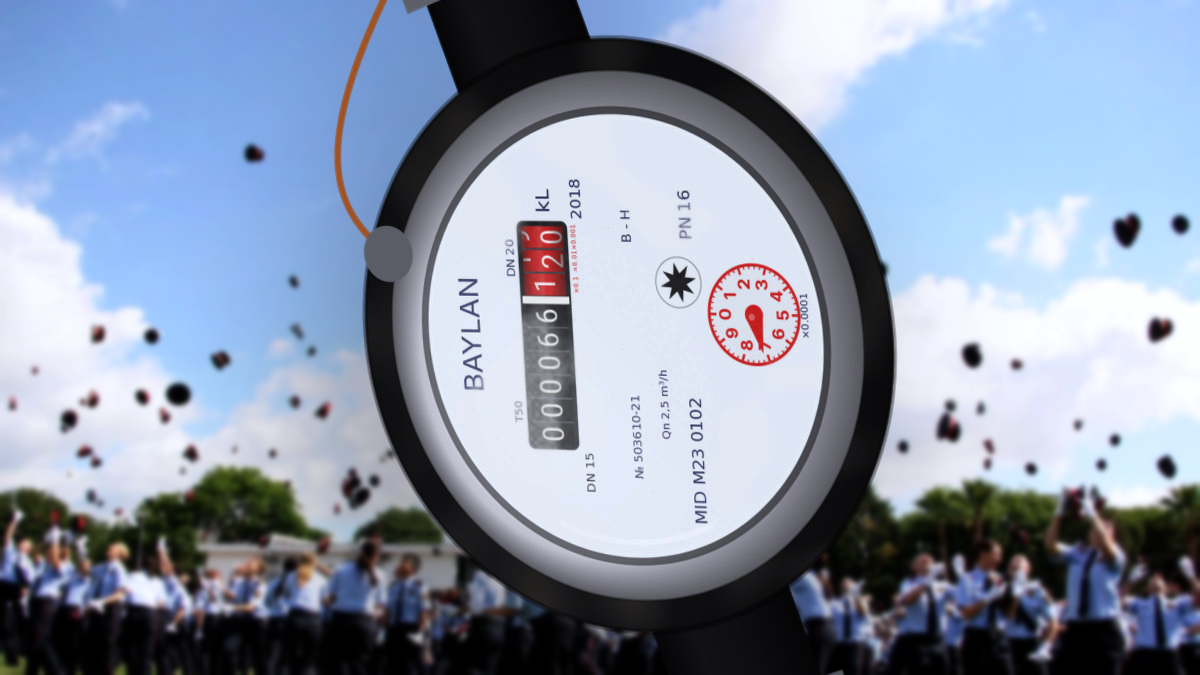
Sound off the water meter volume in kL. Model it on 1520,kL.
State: 66.1197,kL
